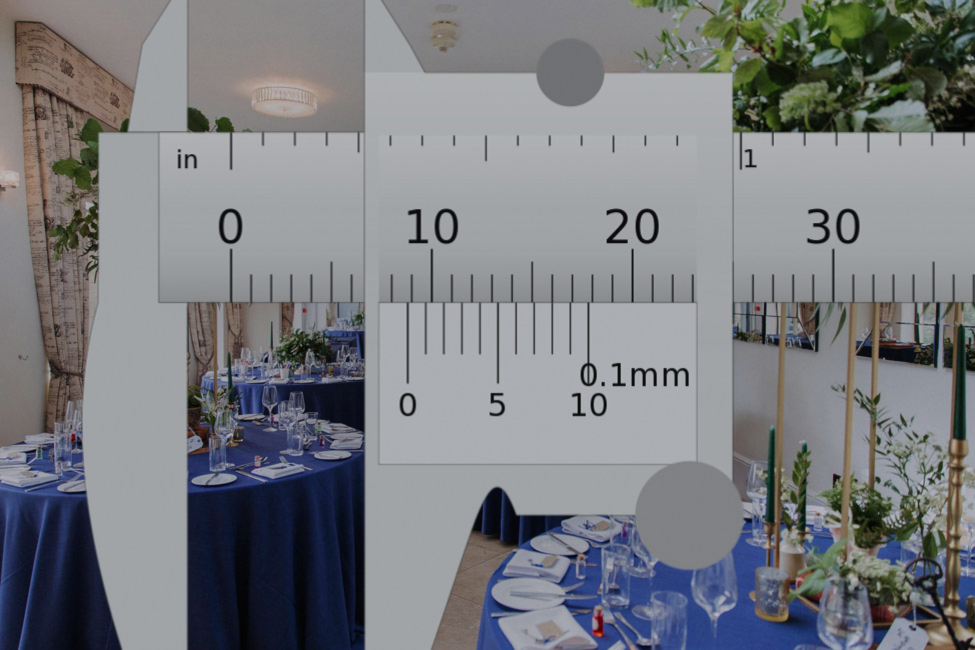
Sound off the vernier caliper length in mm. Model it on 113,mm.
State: 8.8,mm
